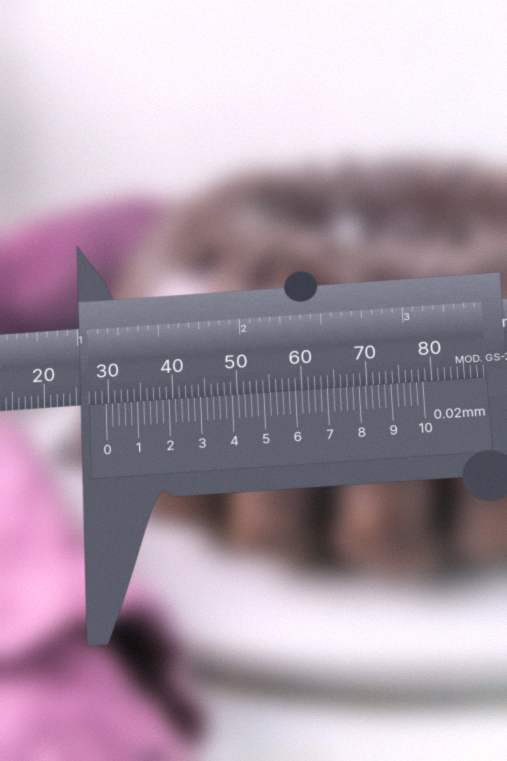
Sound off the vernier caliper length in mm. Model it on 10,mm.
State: 29.6,mm
